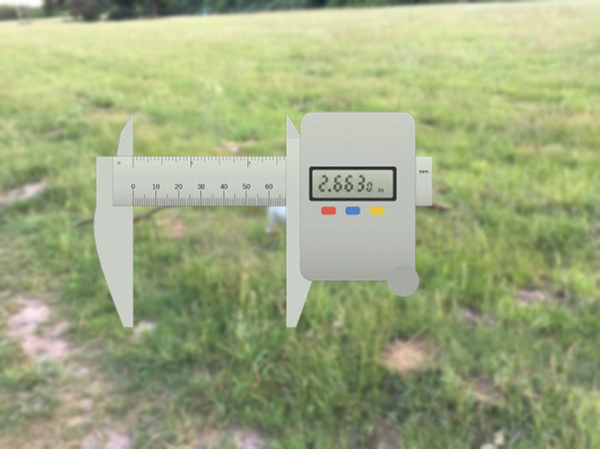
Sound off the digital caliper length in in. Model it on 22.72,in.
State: 2.6630,in
